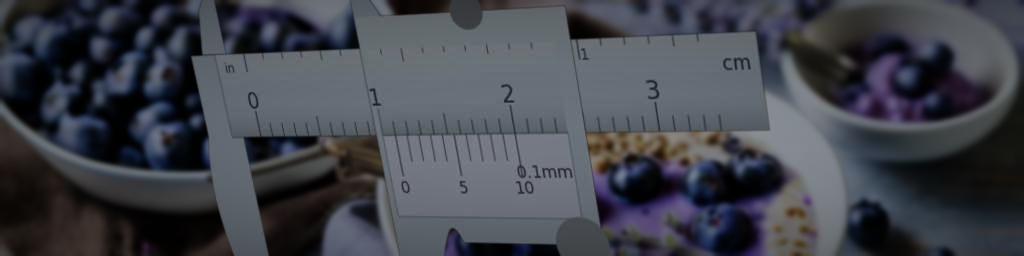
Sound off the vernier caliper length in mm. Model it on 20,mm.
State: 11.0,mm
